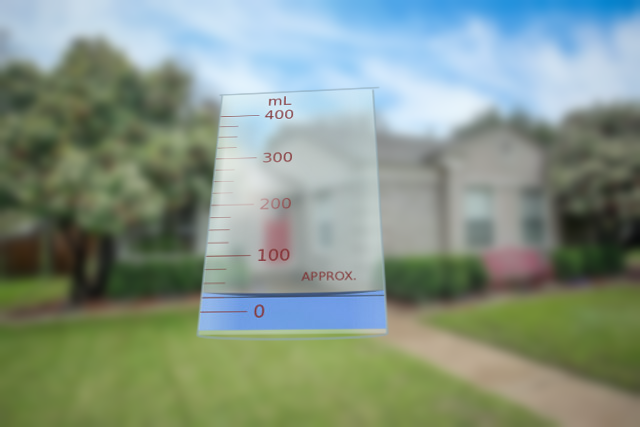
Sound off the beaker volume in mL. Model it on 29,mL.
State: 25,mL
